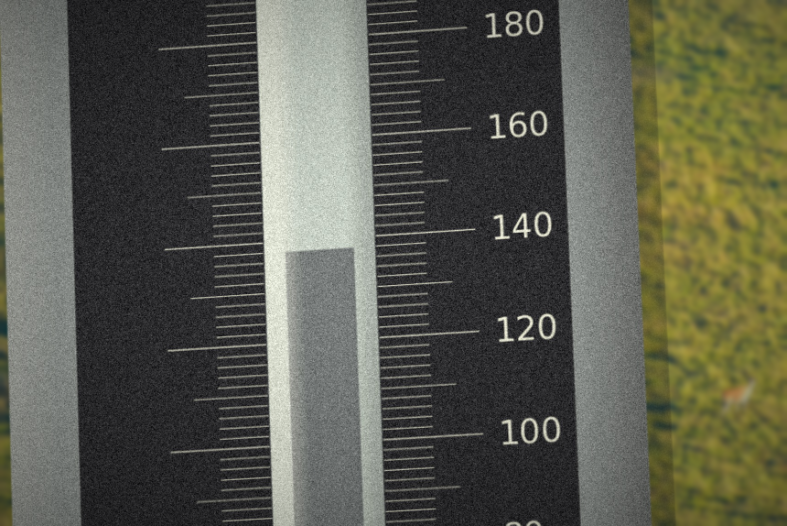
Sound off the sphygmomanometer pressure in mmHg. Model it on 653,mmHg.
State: 138,mmHg
